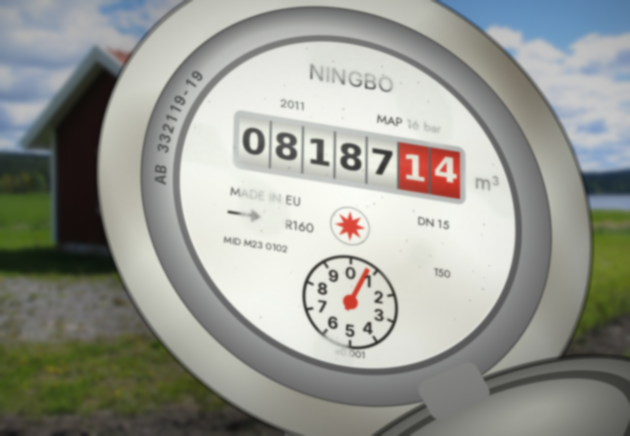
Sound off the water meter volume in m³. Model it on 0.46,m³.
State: 8187.140,m³
